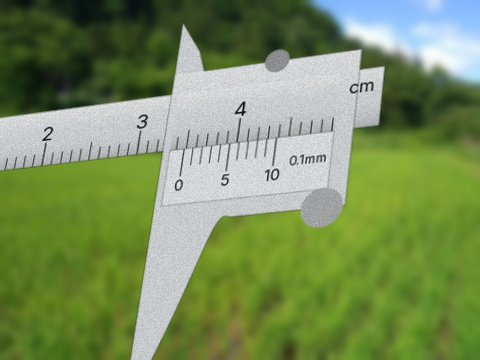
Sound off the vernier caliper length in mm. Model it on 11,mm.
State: 34.8,mm
